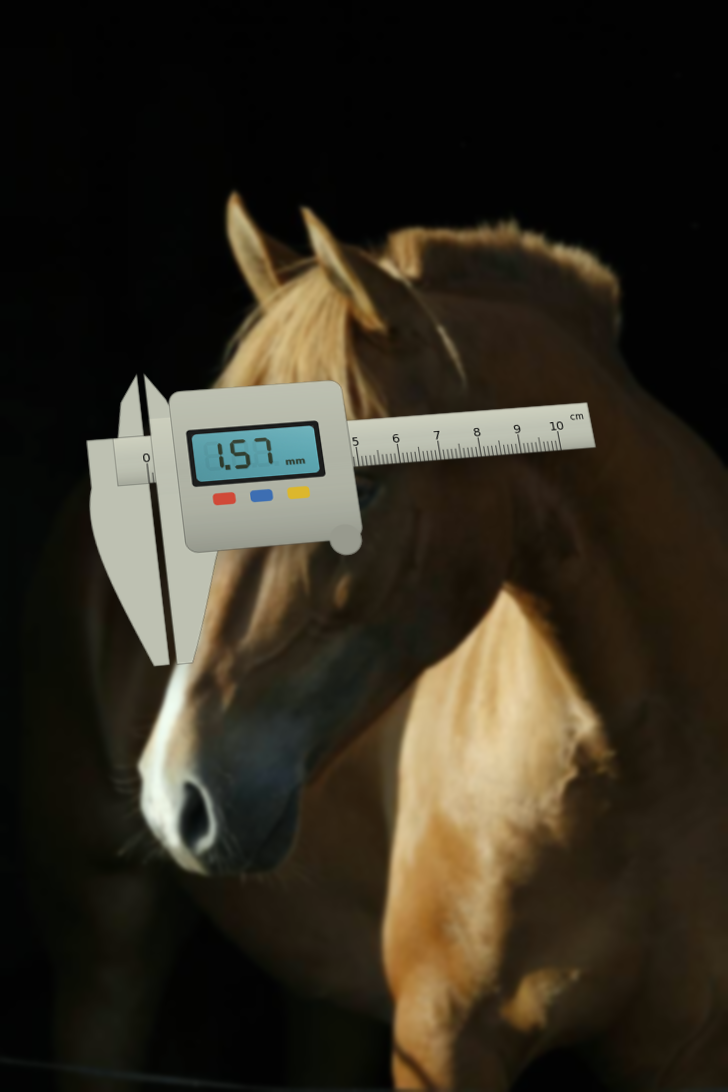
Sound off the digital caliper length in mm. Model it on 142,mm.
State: 1.57,mm
